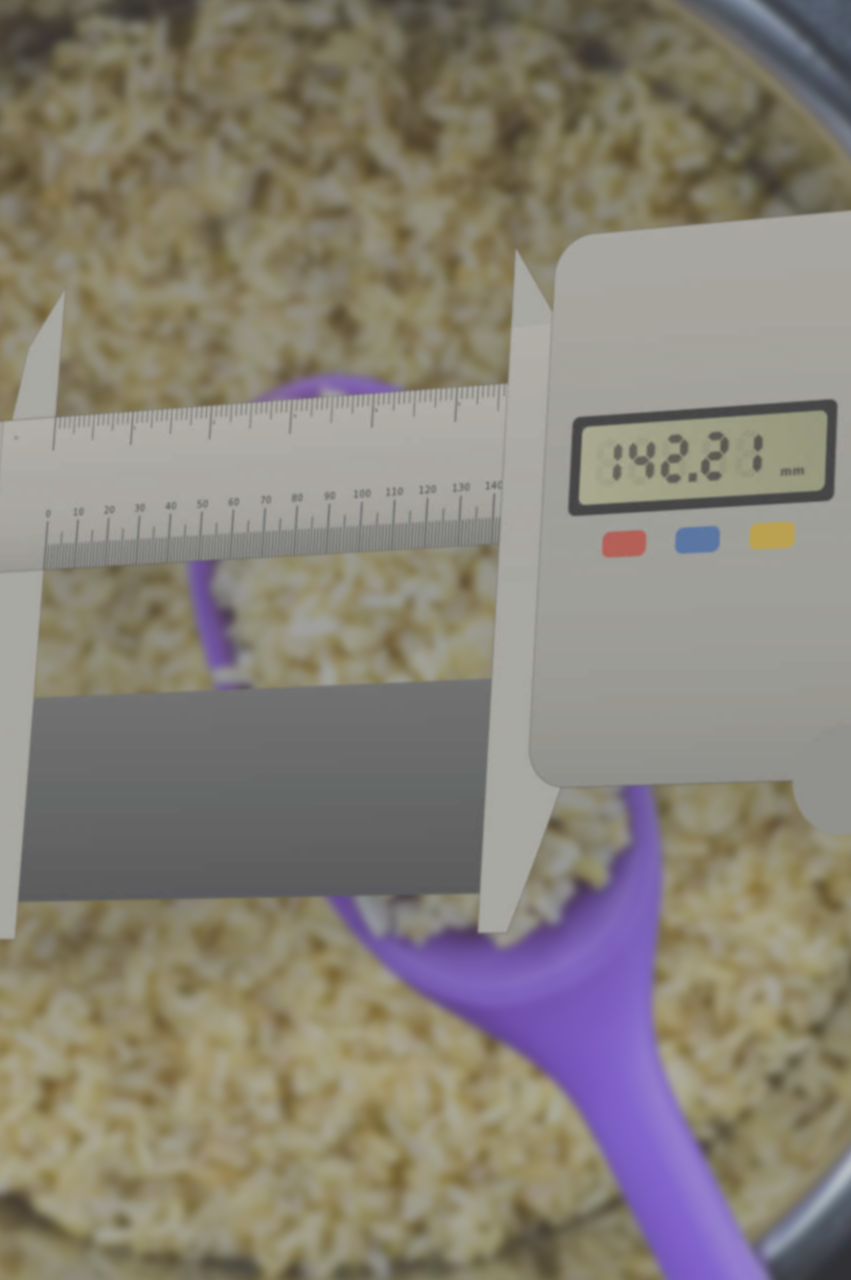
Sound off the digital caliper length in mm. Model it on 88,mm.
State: 142.21,mm
